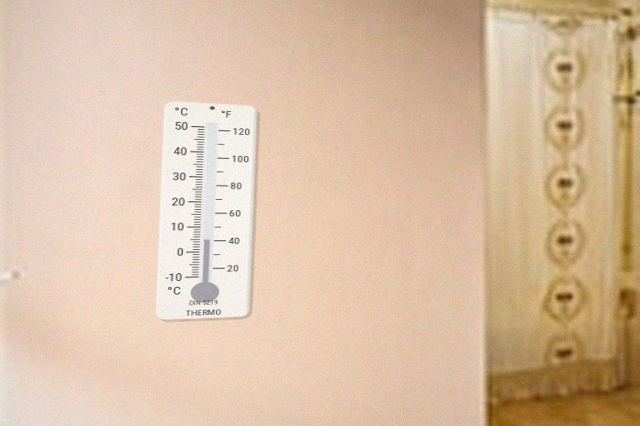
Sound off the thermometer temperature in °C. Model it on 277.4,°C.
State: 5,°C
